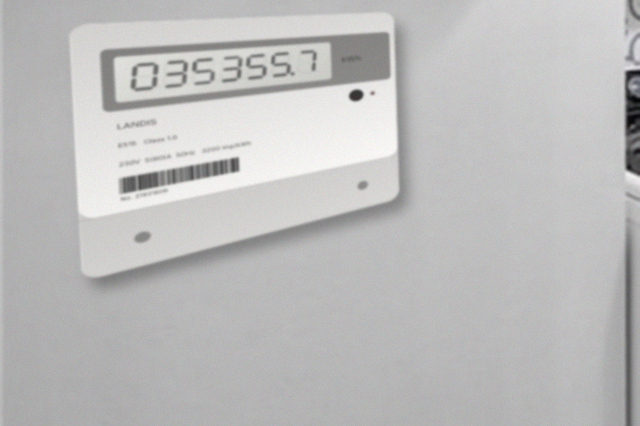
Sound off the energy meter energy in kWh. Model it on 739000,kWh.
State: 35355.7,kWh
